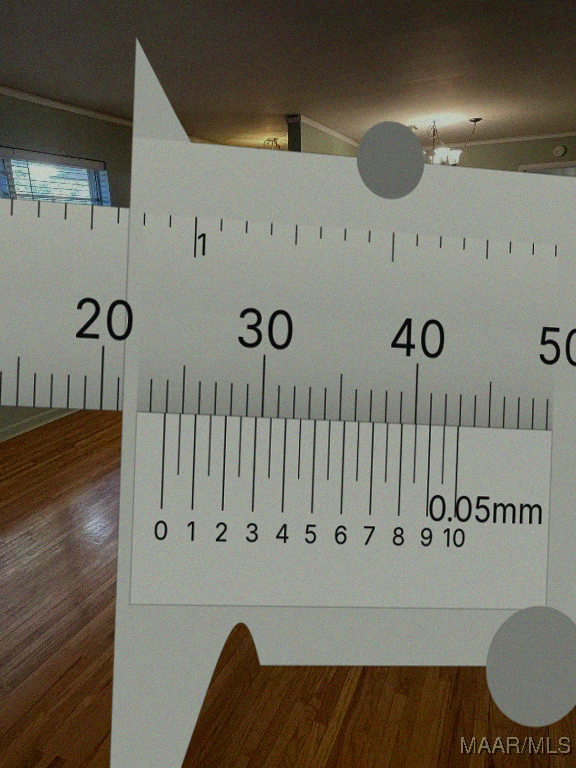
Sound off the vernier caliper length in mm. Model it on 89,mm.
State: 23.9,mm
